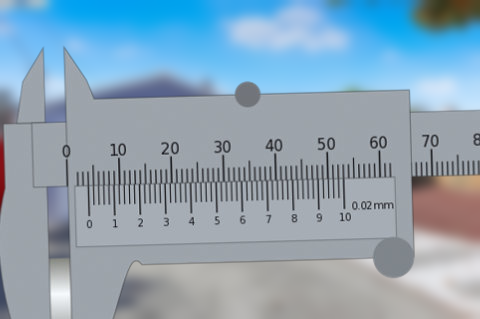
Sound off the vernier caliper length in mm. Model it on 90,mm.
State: 4.0,mm
